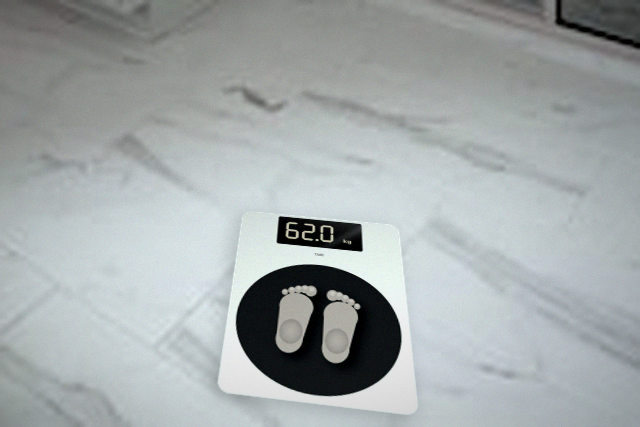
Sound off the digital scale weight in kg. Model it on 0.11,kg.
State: 62.0,kg
